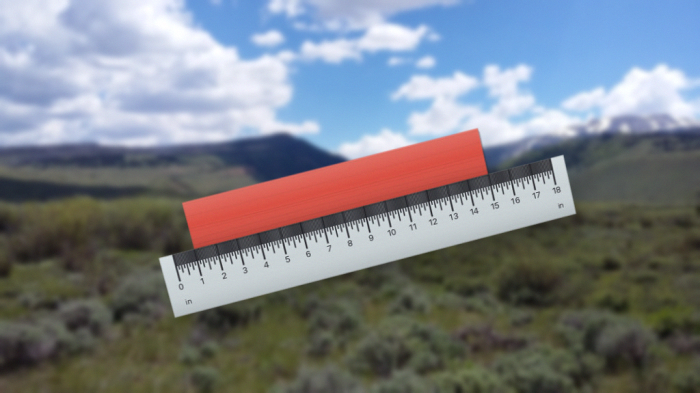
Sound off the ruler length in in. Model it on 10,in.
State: 14,in
